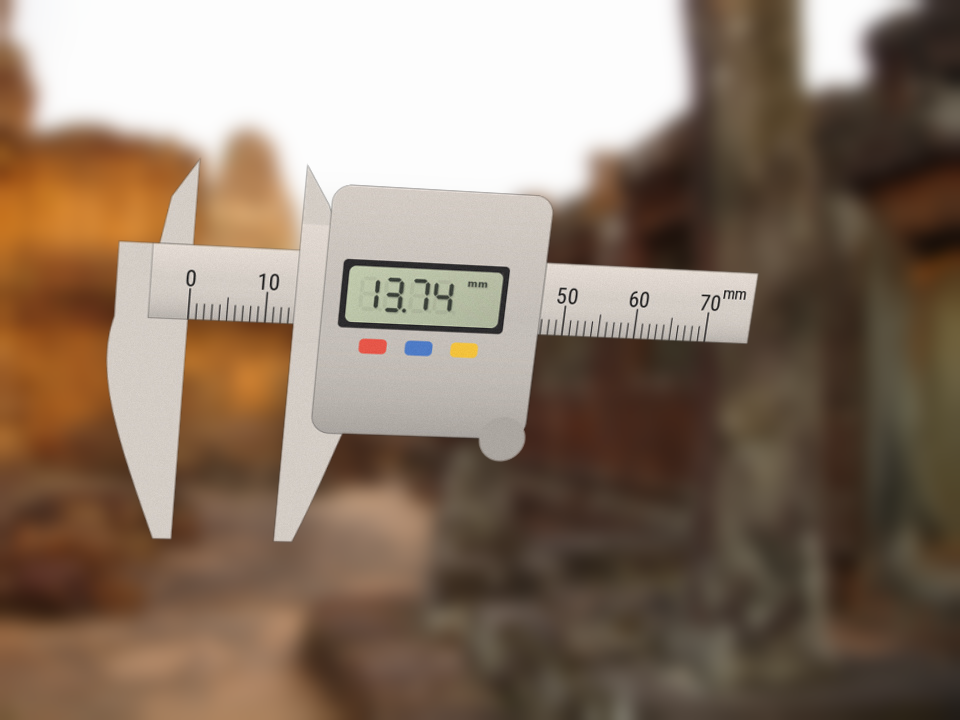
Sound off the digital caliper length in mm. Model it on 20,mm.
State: 13.74,mm
